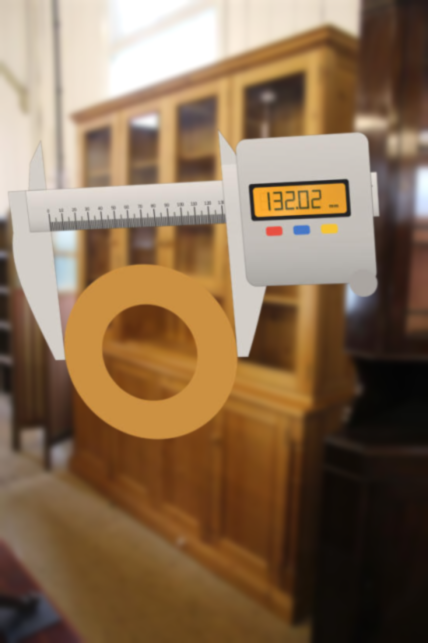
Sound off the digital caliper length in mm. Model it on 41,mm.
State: 132.02,mm
